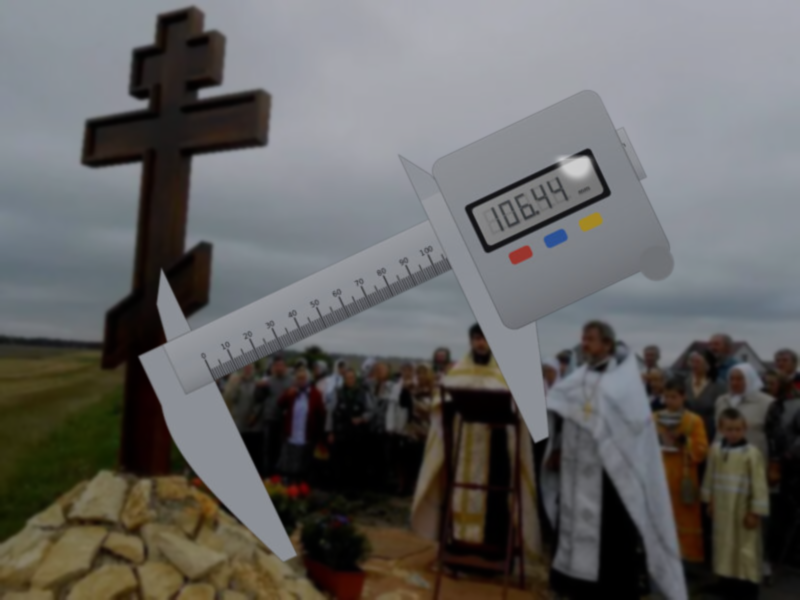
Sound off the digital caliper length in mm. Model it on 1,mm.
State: 106.44,mm
